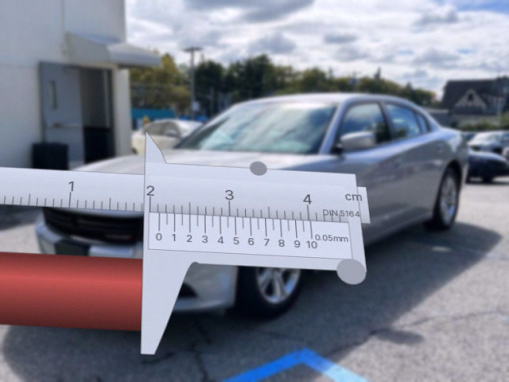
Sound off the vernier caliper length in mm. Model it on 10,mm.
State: 21.2,mm
